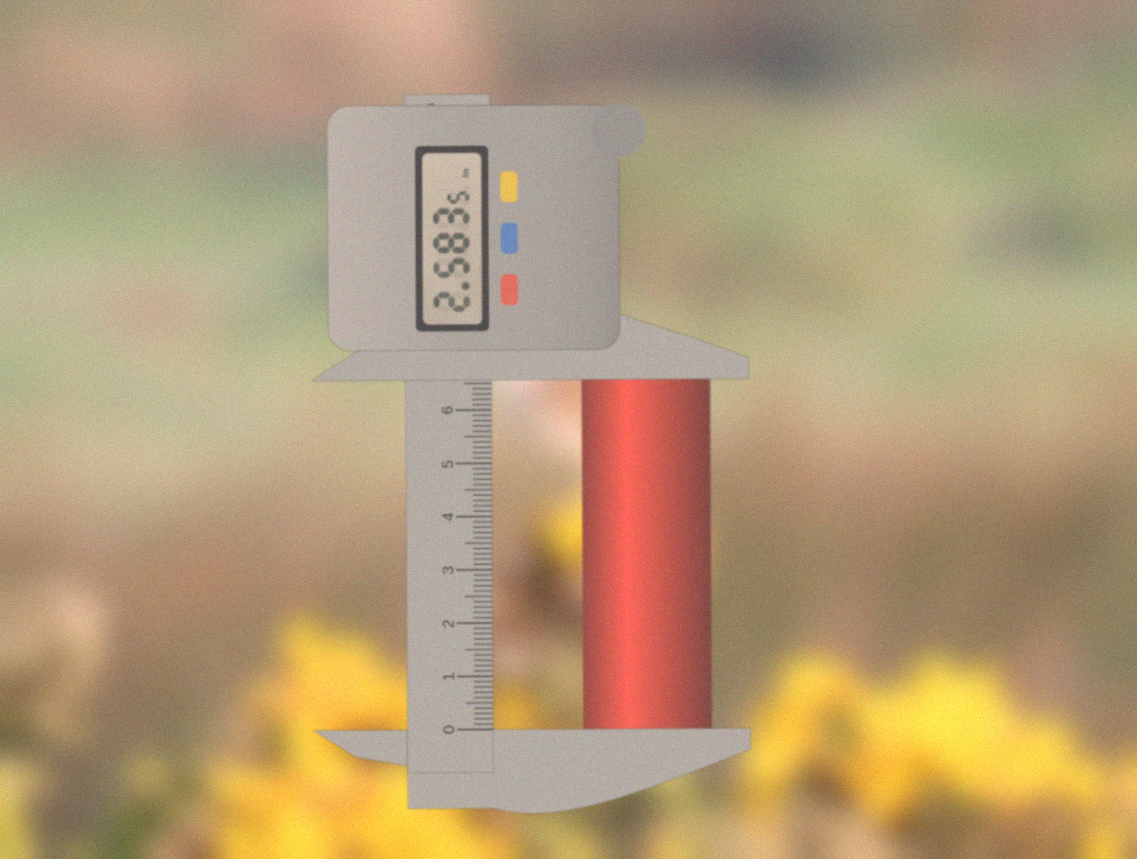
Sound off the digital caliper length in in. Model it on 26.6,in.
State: 2.5835,in
